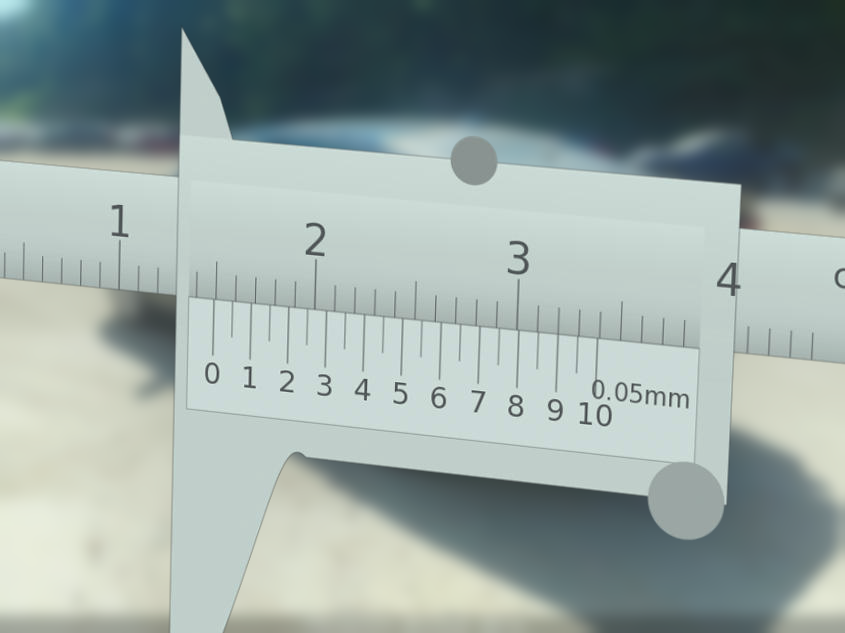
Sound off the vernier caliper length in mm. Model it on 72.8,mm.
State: 14.9,mm
